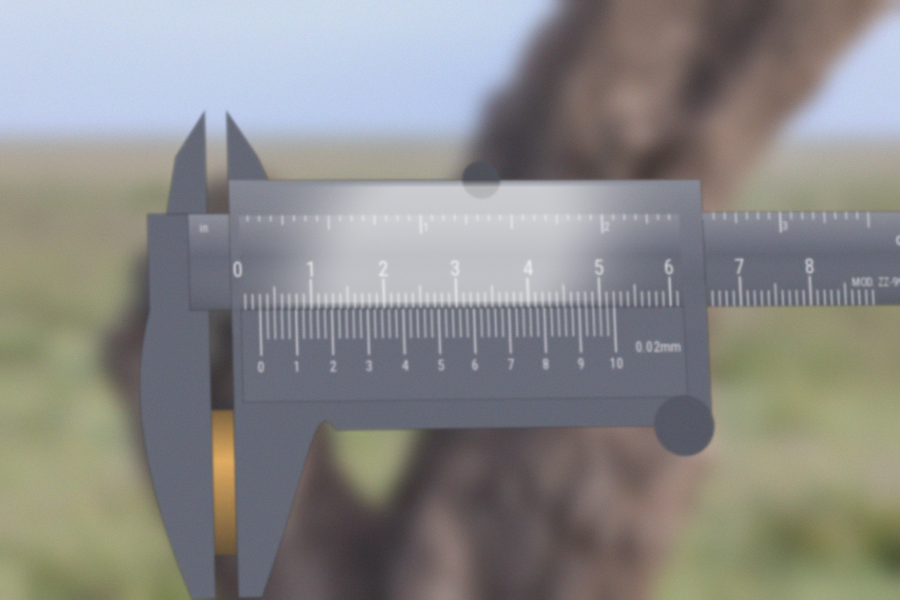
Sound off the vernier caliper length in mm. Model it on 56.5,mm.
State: 3.0,mm
